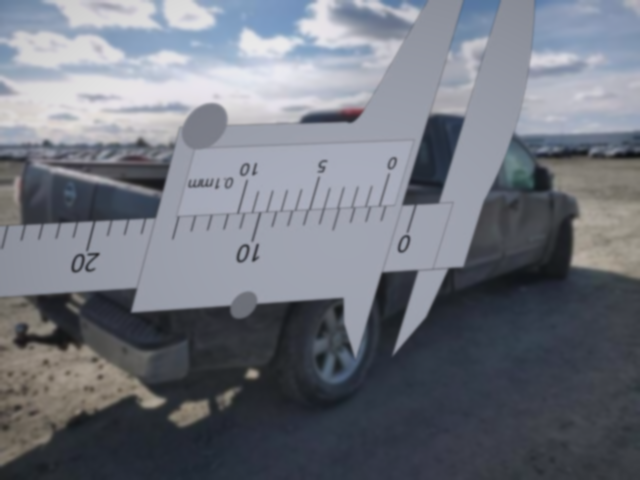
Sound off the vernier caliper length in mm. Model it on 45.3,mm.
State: 2.4,mm
